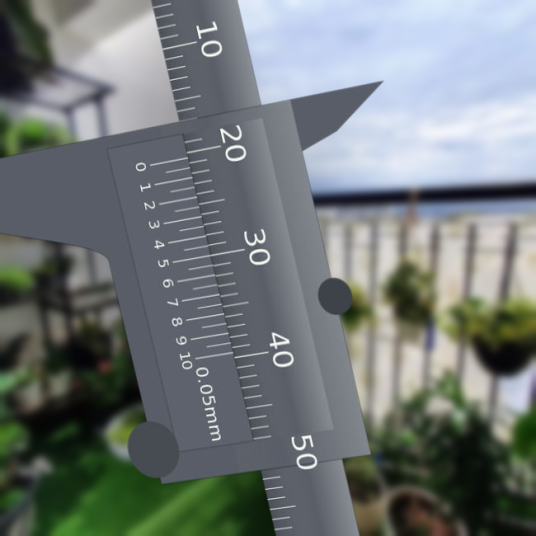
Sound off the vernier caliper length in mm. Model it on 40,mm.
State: 20.5,mm
